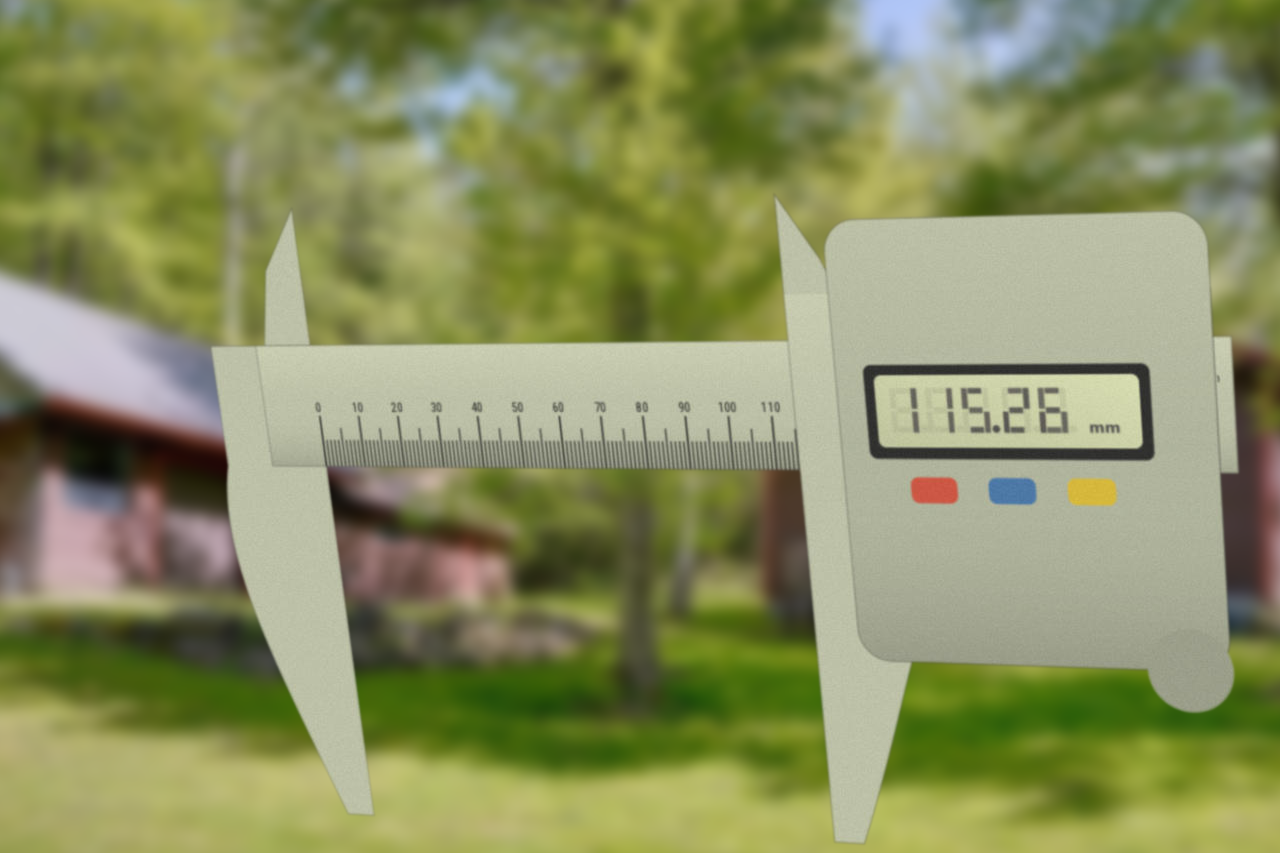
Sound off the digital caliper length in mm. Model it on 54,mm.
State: 115.26,mm
